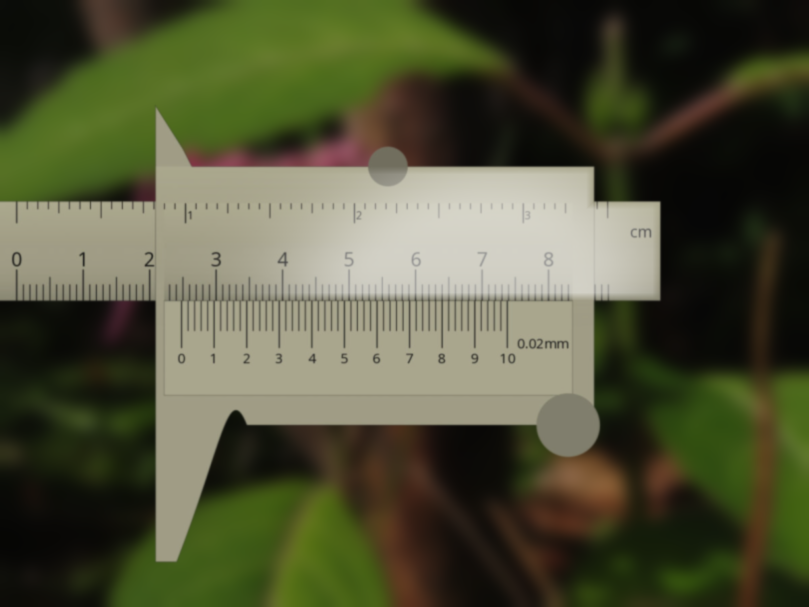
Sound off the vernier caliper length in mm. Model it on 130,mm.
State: 24.8,mm
